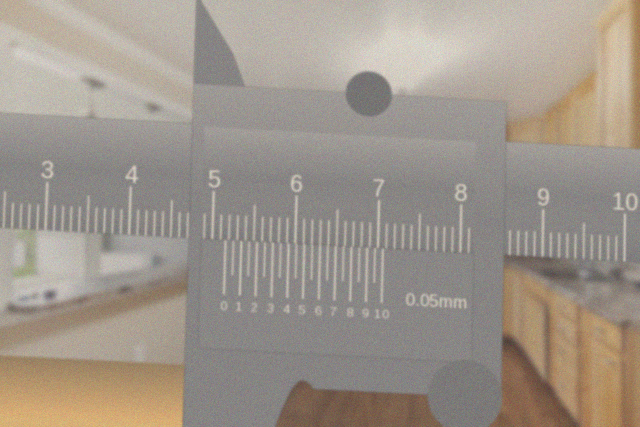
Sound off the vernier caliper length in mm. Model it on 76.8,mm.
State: 51.6,mm
